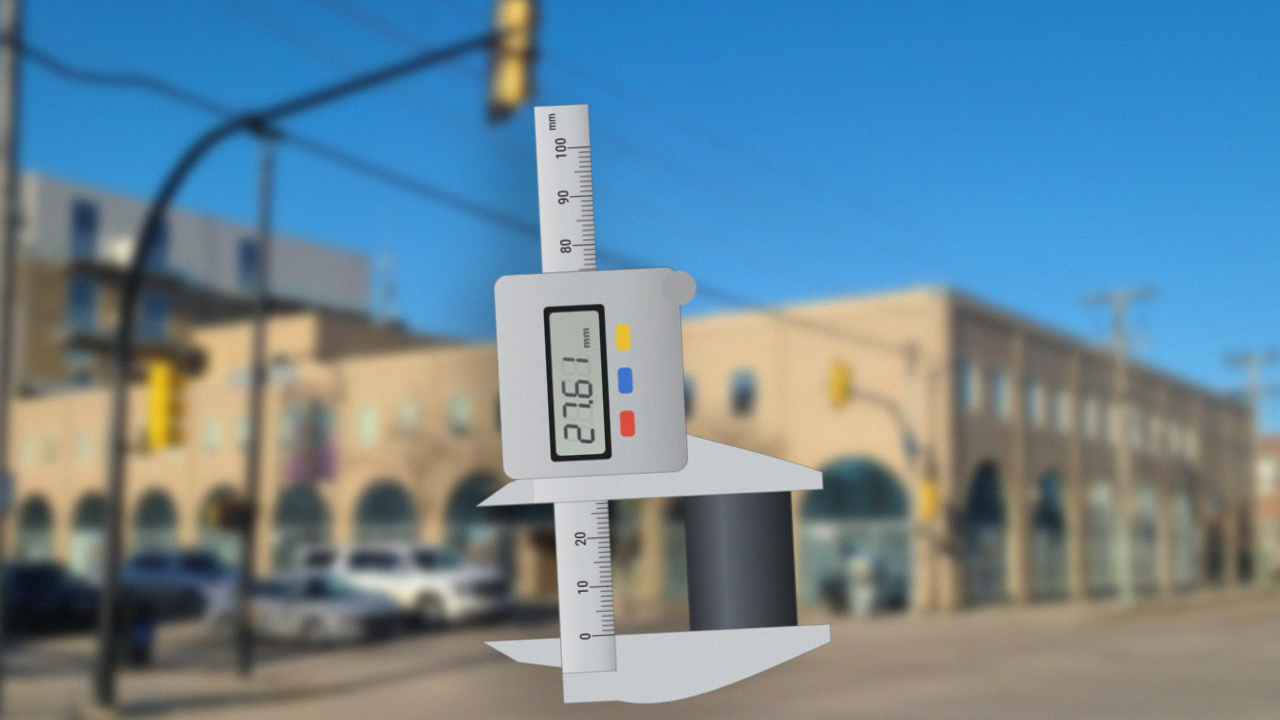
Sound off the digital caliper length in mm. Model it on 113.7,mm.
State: 27.61,mm
